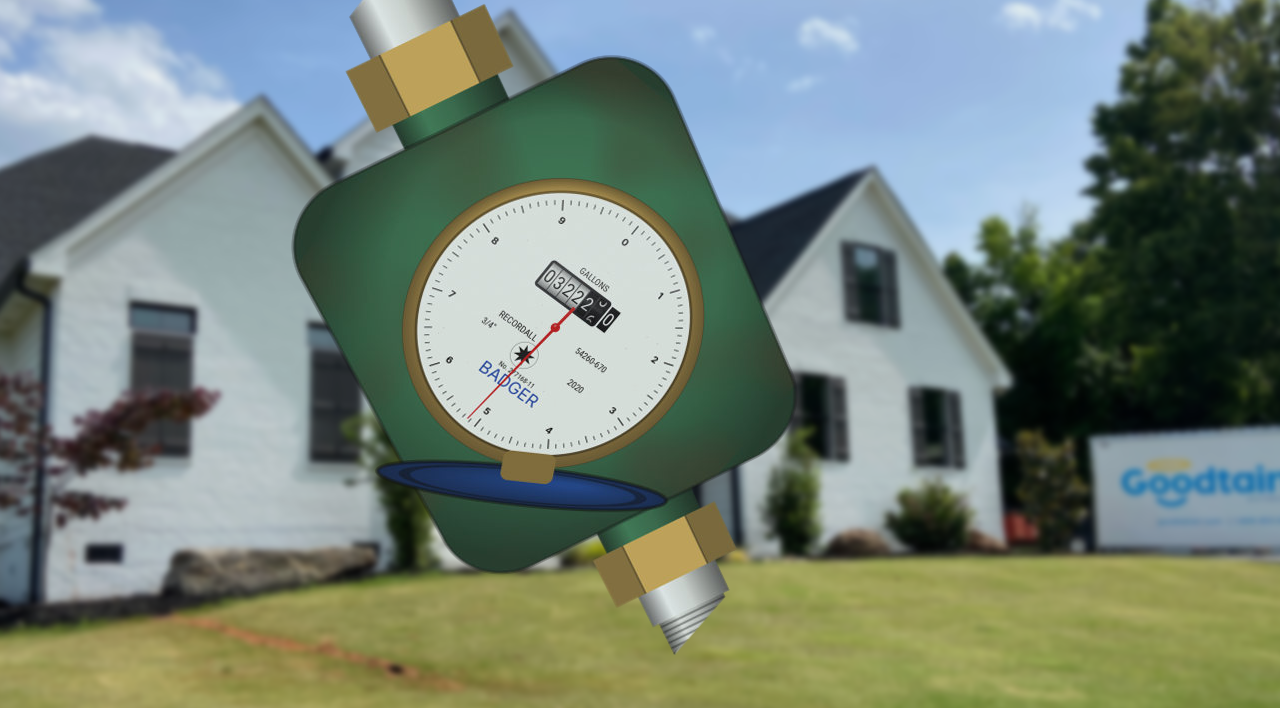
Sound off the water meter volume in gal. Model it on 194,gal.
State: 322255.1,gal
